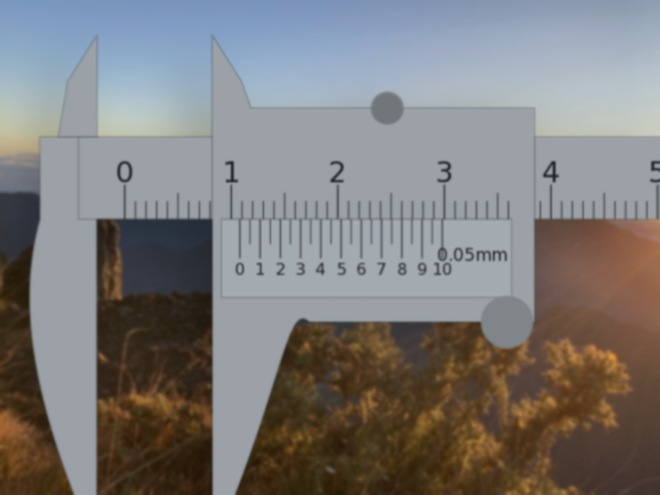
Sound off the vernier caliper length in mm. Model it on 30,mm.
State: 10.8,mm
